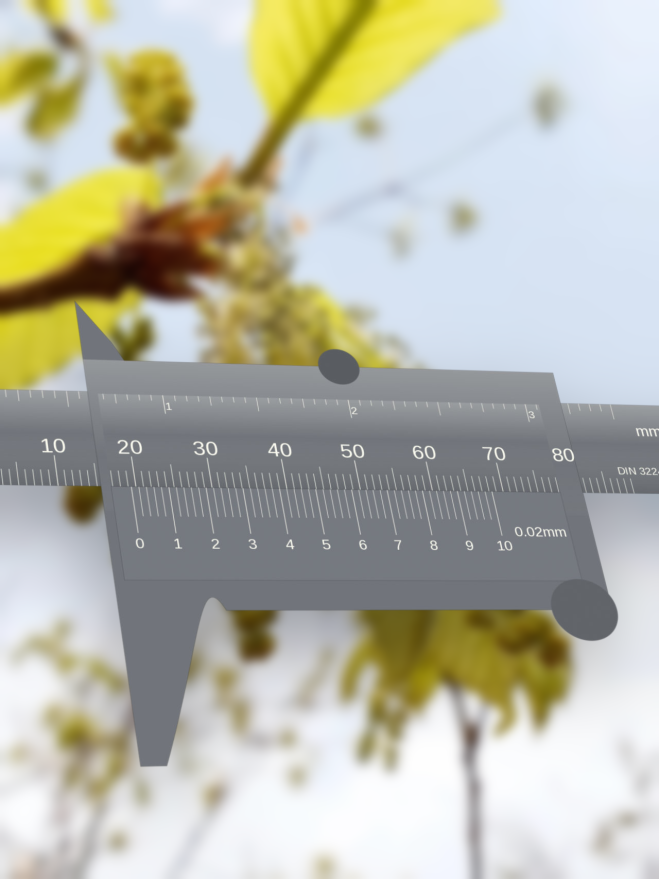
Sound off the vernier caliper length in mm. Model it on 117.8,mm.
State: 19.4,mm
